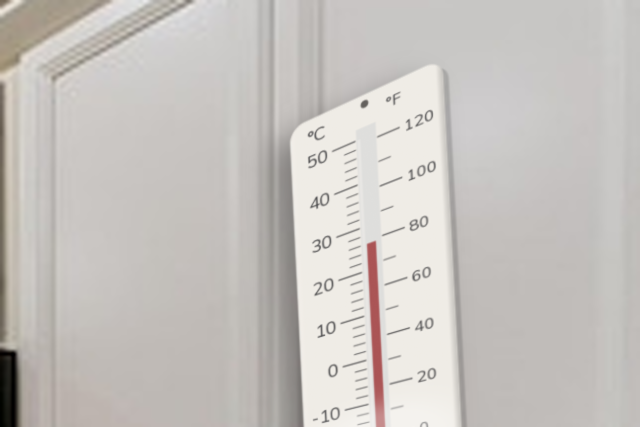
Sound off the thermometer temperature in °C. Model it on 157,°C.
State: 26,°C
